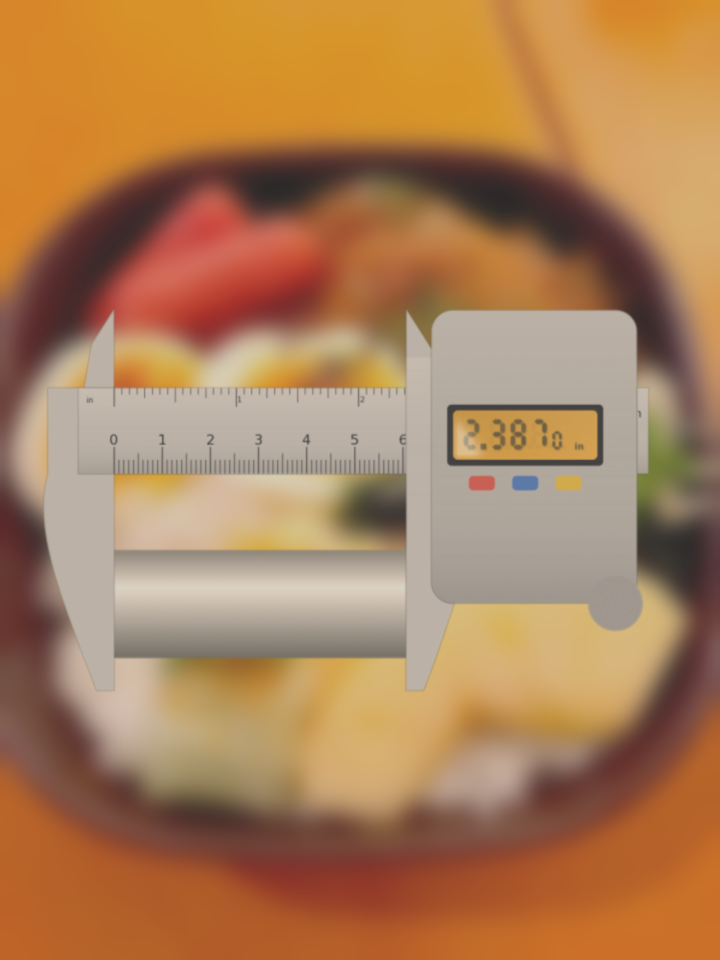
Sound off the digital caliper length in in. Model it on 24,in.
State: 2.3870,in
